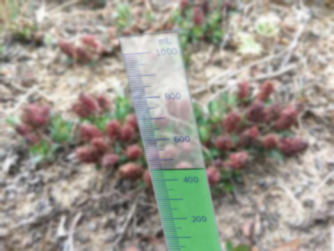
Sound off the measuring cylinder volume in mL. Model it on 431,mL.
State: 450,mL
